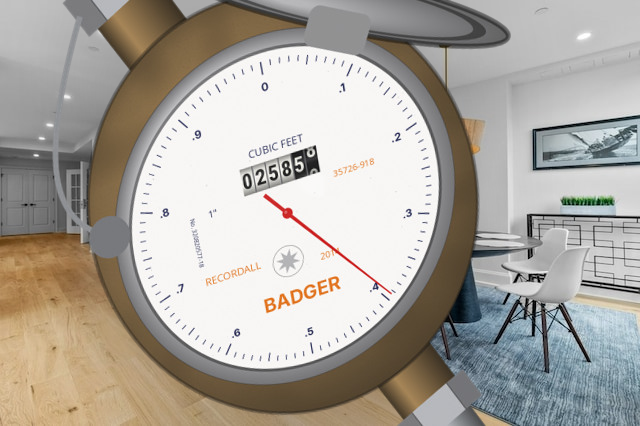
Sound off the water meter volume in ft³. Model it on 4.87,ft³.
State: 25858.39,ft³
